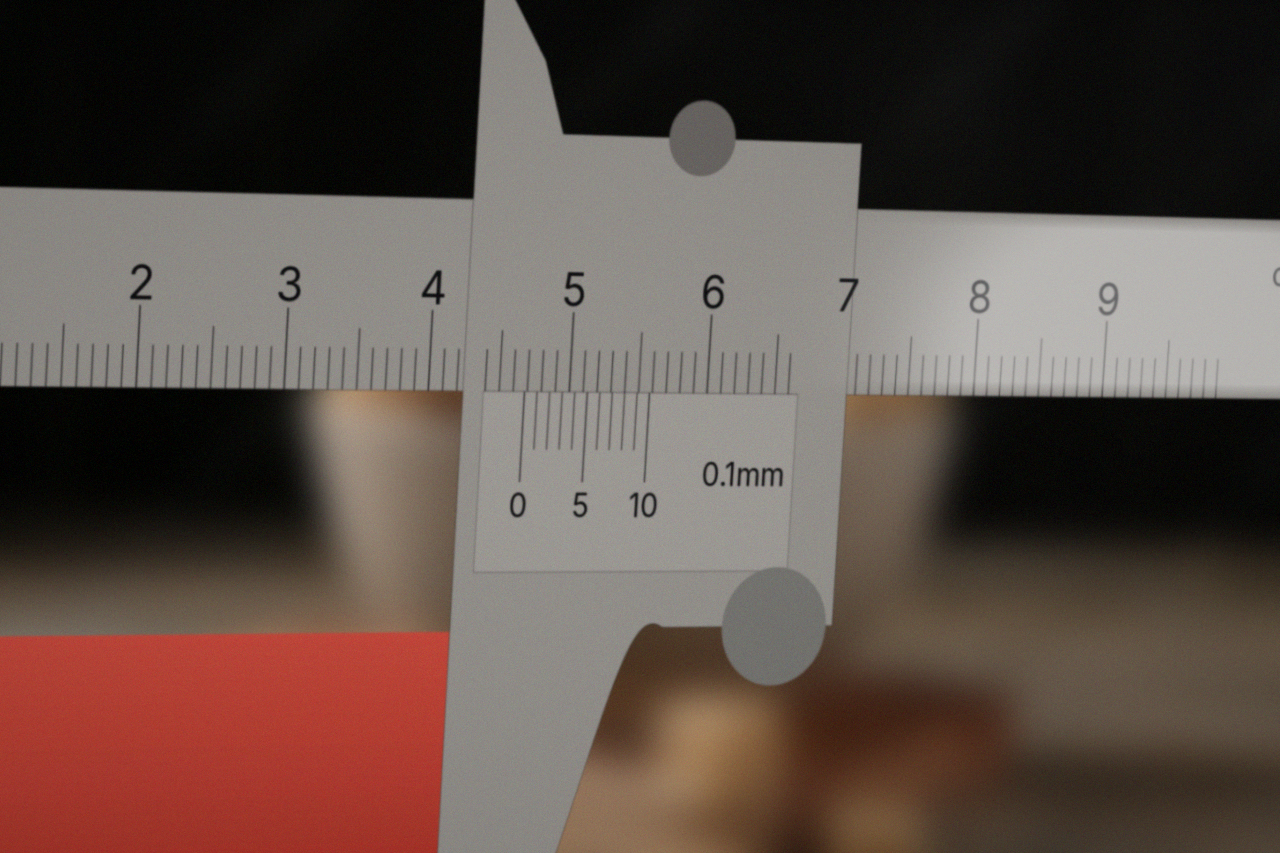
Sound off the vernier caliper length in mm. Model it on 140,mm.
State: 46.8,mm
